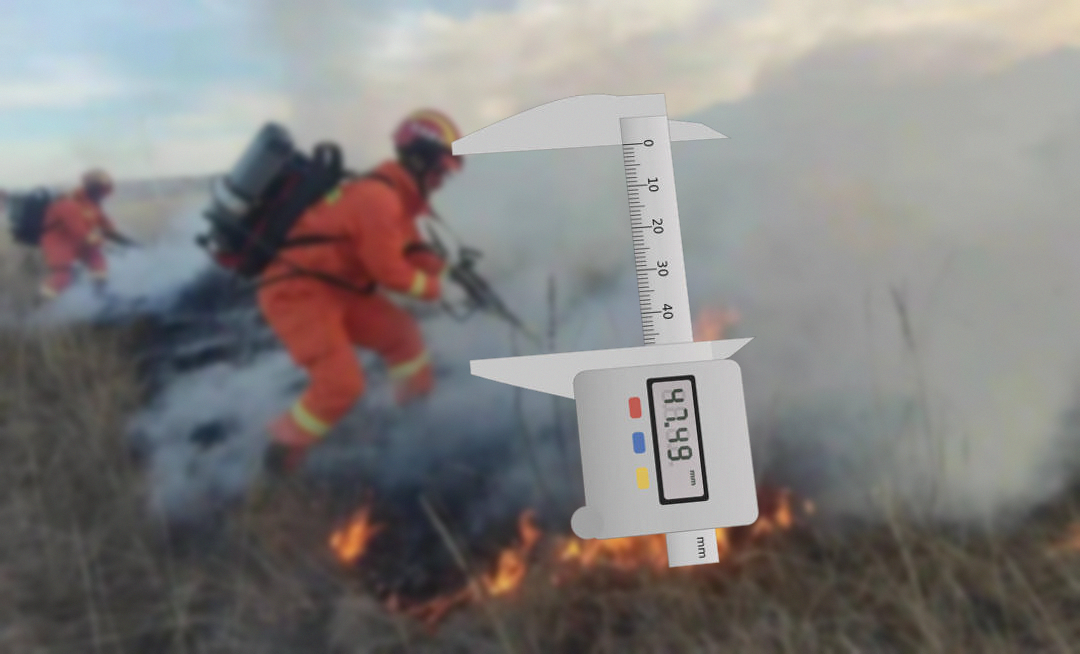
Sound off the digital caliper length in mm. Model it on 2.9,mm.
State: 47.49,mm
